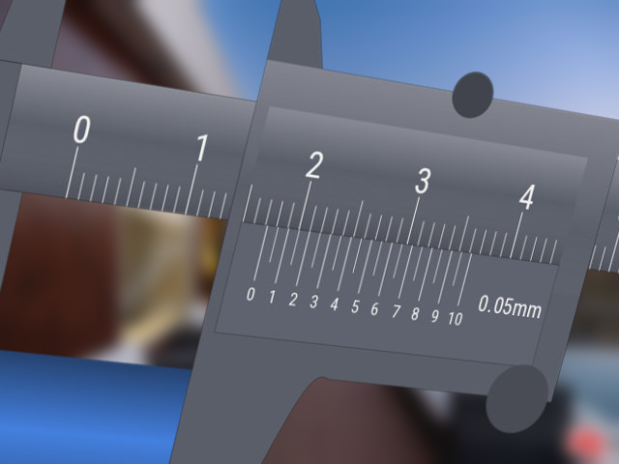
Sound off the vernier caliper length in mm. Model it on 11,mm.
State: 17.2,mm
